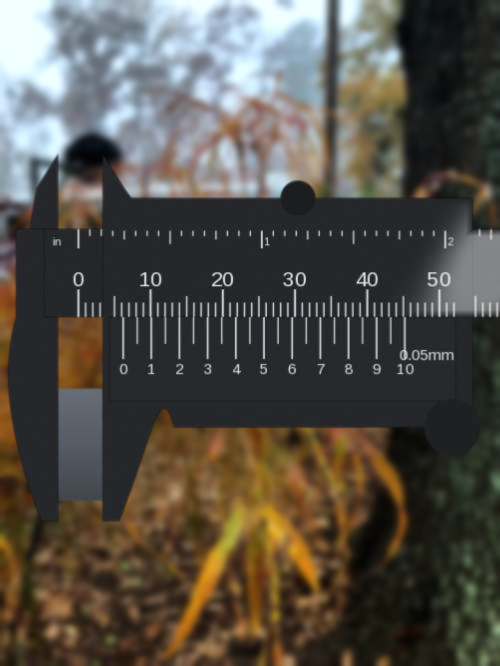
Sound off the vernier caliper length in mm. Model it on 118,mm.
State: 6.2,mm
